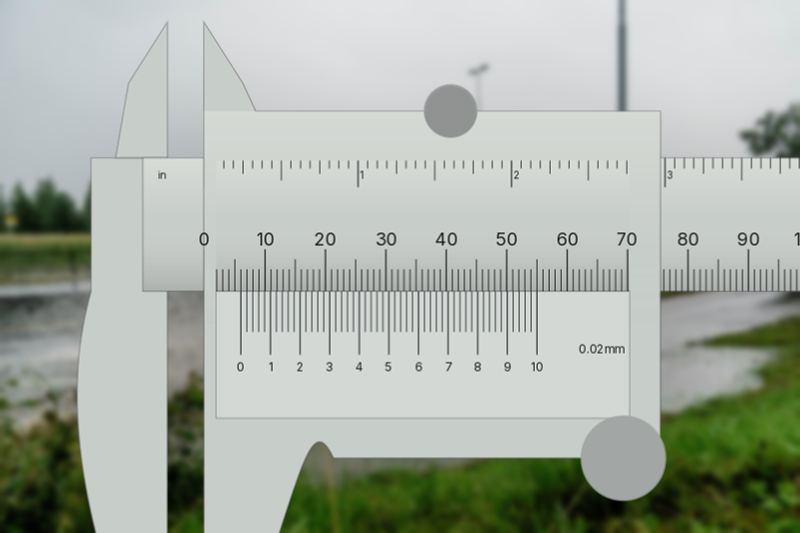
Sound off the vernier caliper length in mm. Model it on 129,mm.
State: 6.0,mm
